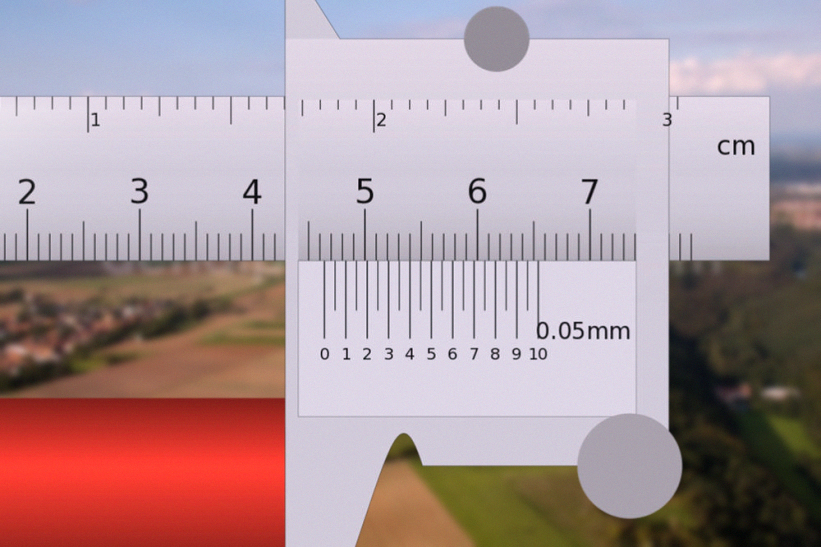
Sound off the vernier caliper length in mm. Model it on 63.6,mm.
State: 46.4,mm
